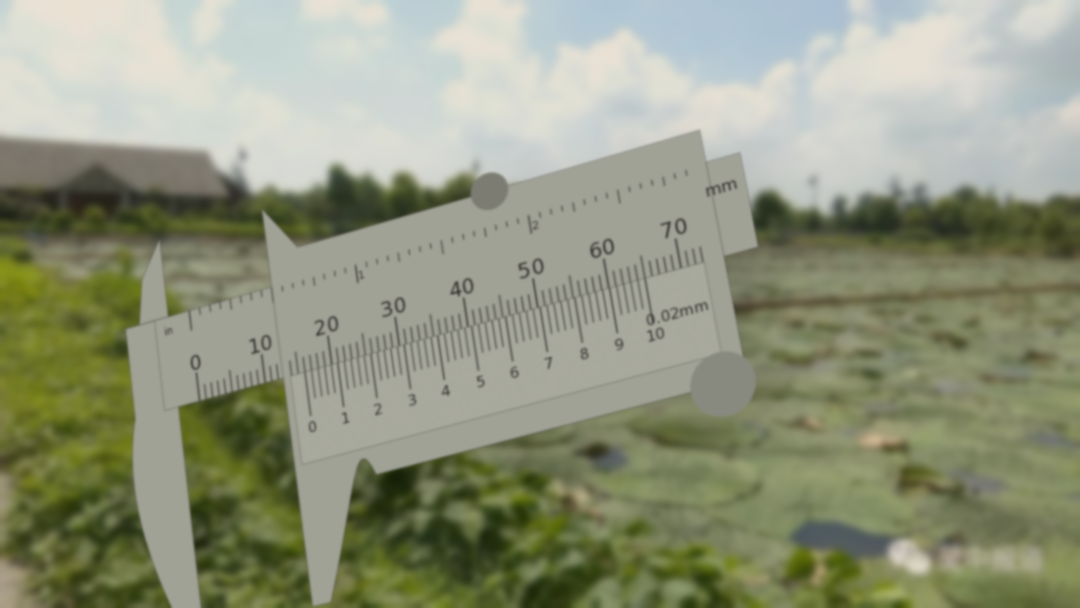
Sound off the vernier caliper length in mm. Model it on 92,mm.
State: 16.0,mm
